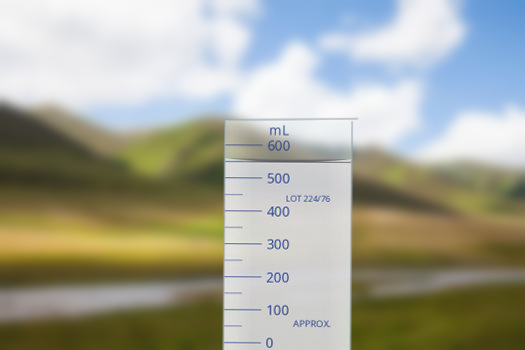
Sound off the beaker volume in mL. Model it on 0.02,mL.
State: 550,mL
